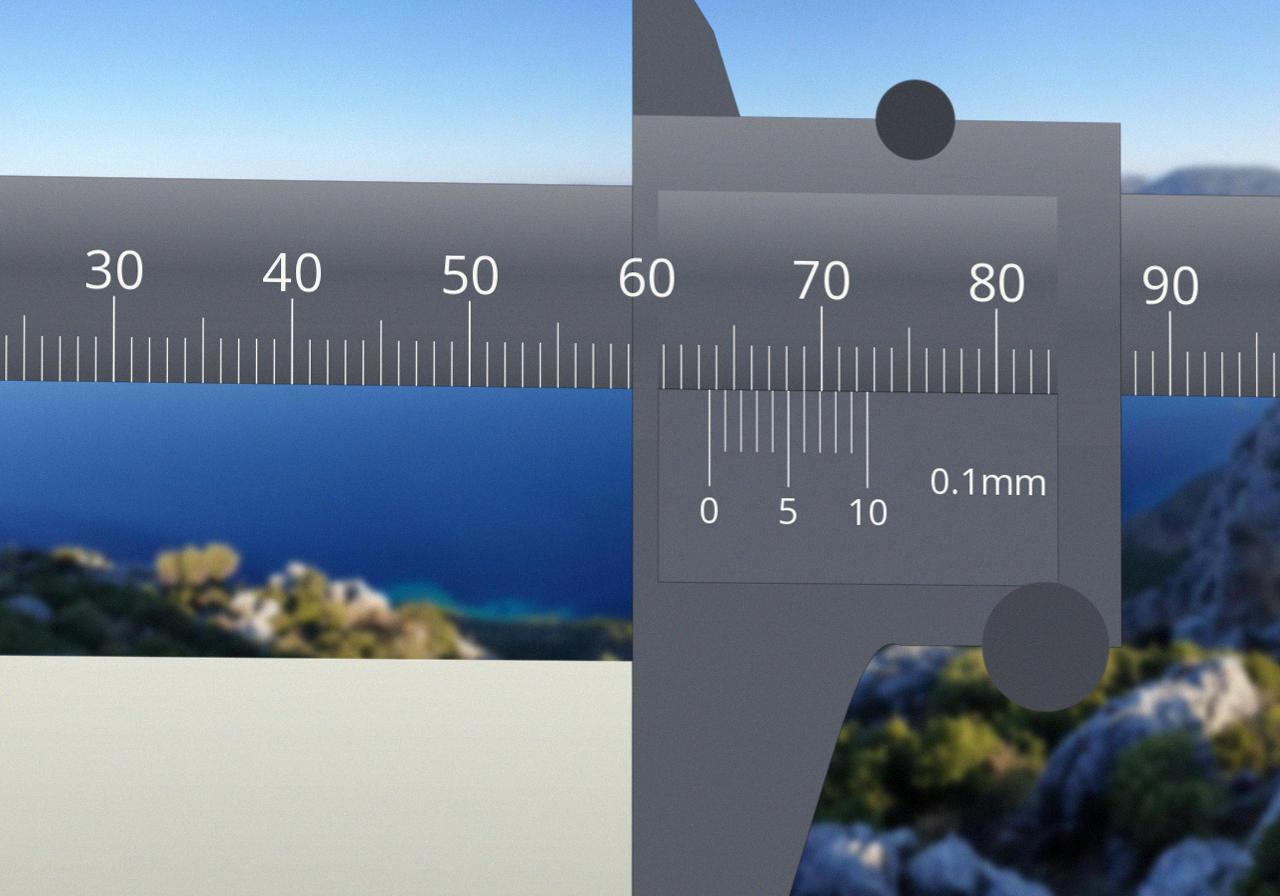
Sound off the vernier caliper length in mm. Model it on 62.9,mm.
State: 63.6,mm
